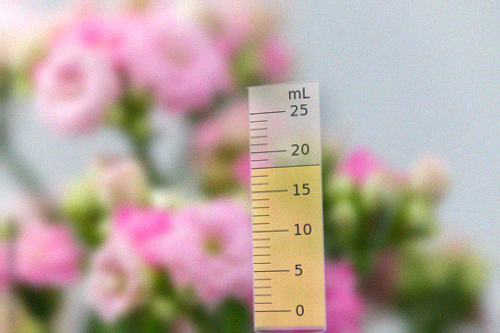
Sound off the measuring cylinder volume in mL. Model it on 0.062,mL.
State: 18,mL
